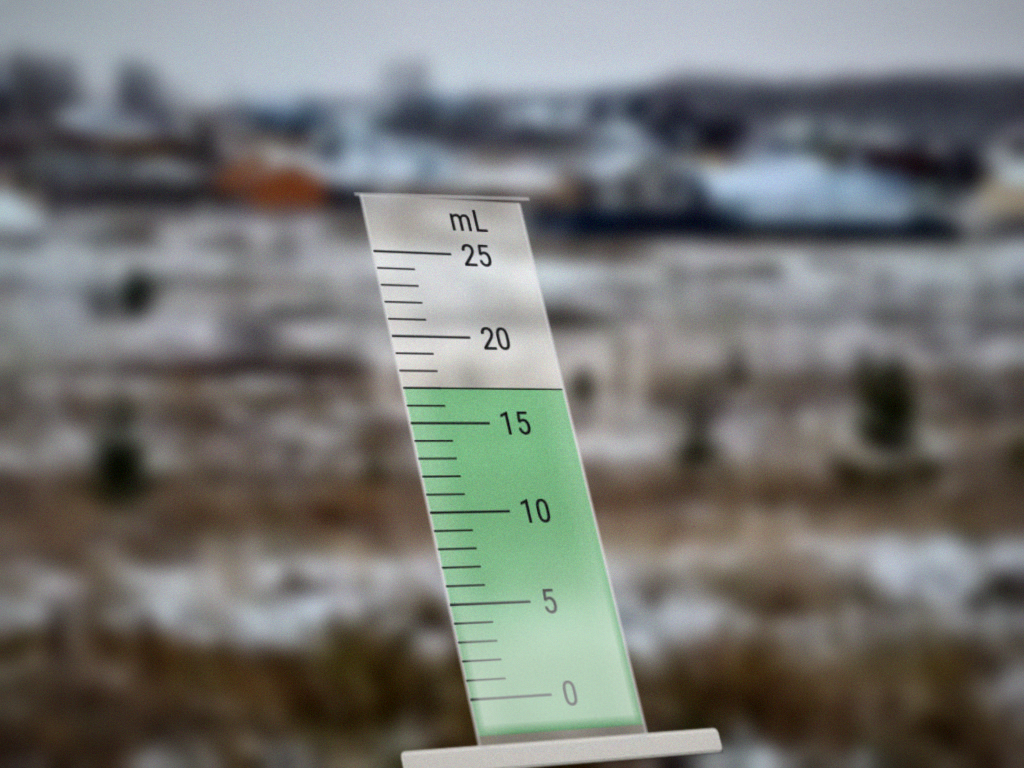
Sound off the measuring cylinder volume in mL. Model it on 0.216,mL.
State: 17,mL
